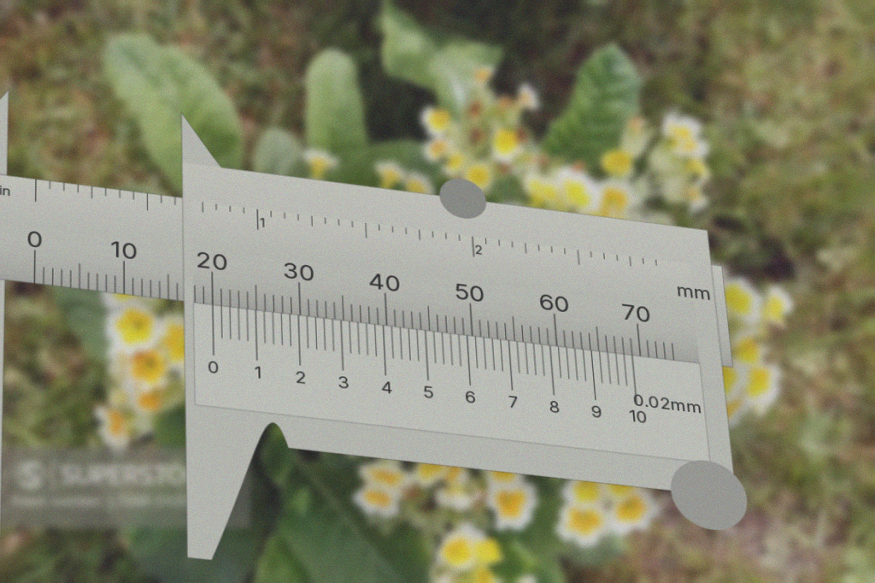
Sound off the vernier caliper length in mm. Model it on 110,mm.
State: 20.0,mm
